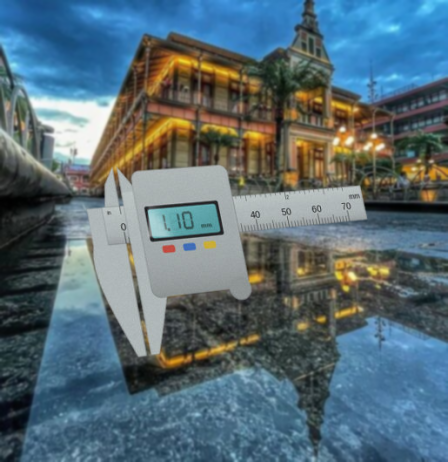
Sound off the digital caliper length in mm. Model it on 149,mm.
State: 1.10,mm
